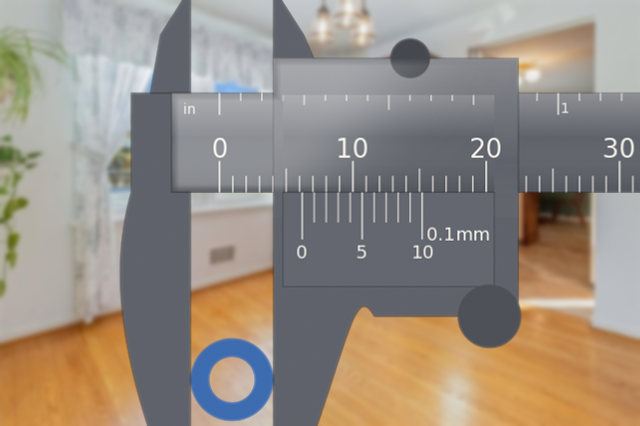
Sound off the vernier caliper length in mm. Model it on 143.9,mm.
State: 6.2,mm
